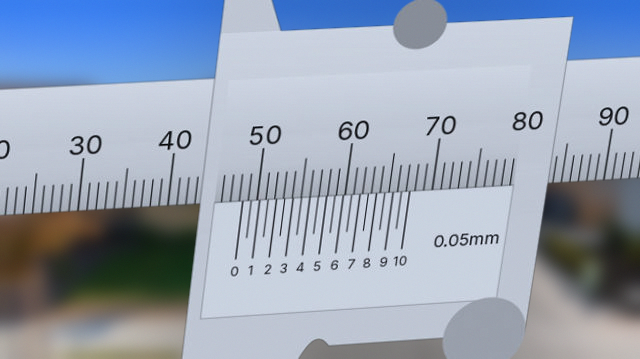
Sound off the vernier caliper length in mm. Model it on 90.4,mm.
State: 48.4,mm
